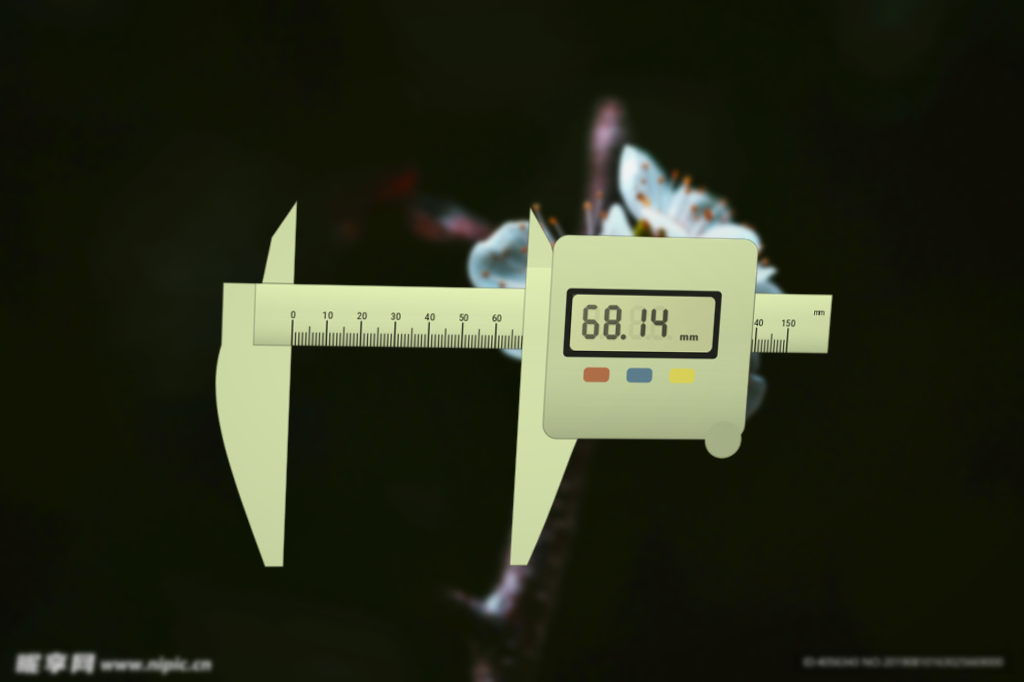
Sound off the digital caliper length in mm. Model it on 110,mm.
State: 68.14,mm
